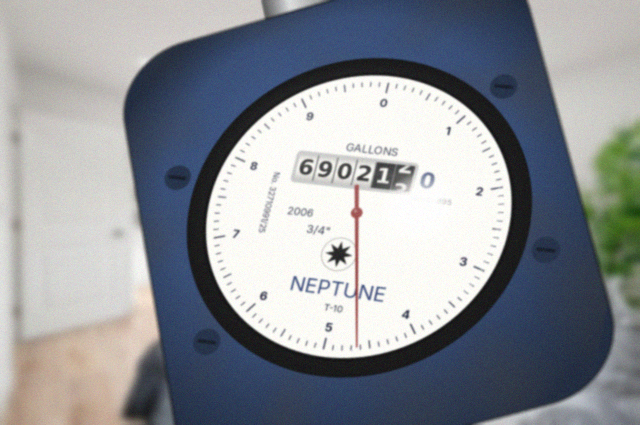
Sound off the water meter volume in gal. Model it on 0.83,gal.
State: 6902124.6,gal
